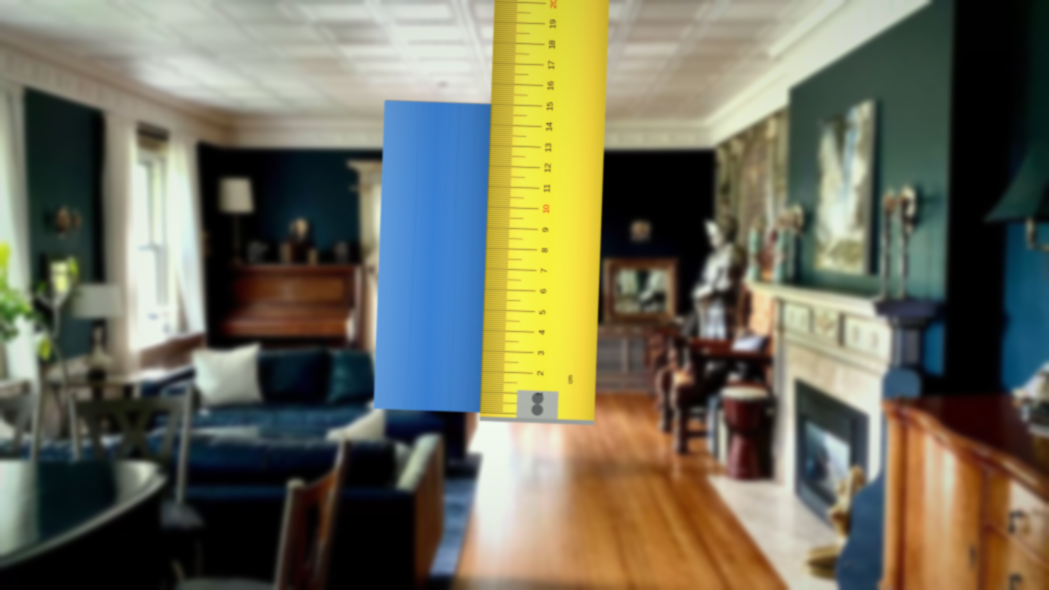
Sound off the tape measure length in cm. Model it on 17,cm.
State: 15,cm
